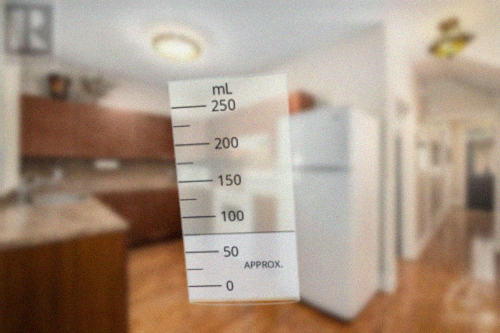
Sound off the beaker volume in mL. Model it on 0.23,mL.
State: 75,mL
